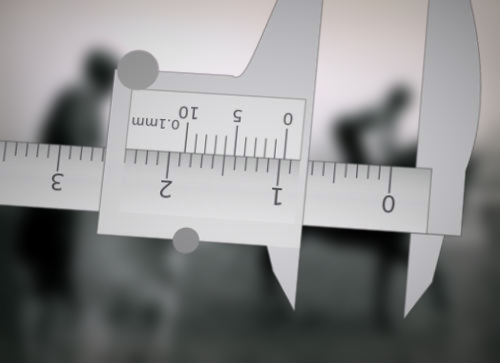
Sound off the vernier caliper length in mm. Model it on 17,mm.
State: 9.6,mm
